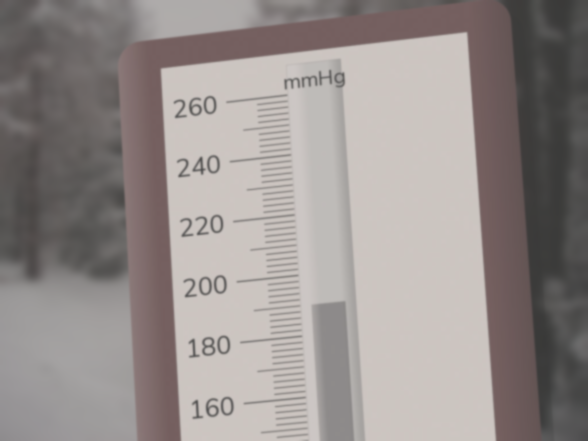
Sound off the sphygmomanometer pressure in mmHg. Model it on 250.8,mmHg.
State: 190,mmHg
